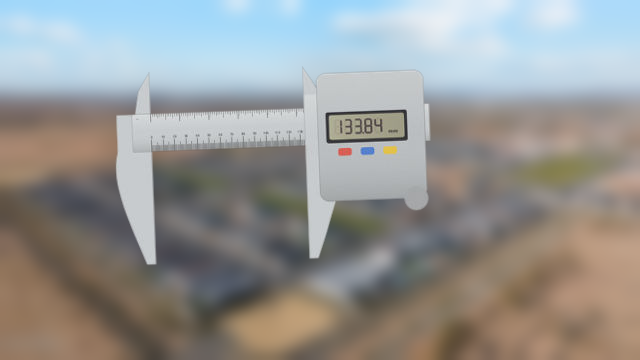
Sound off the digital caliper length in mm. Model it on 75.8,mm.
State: 133.84,mm
